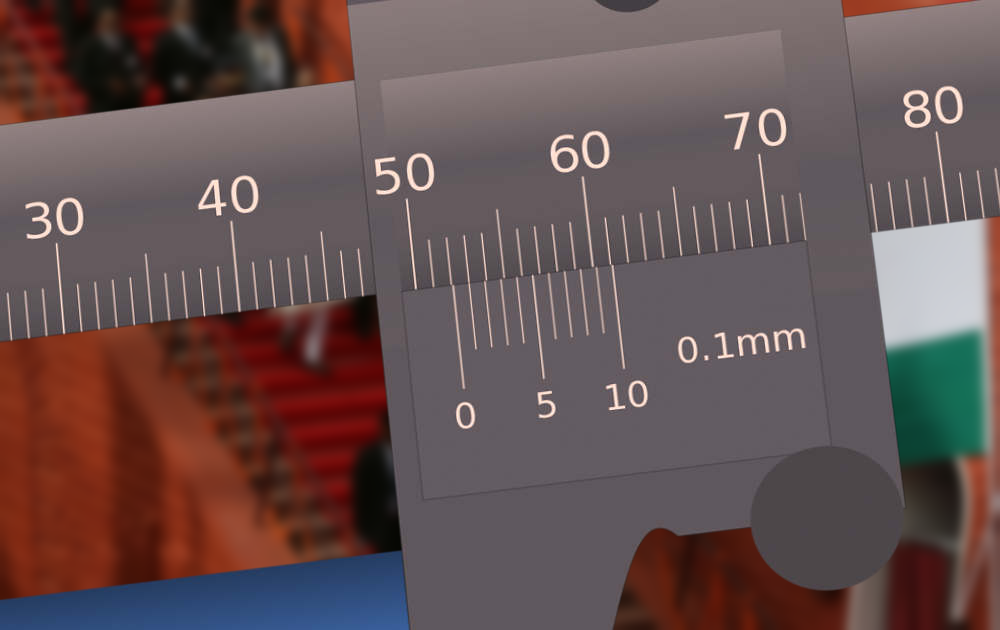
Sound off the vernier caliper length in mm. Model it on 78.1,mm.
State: 52.1,mm
